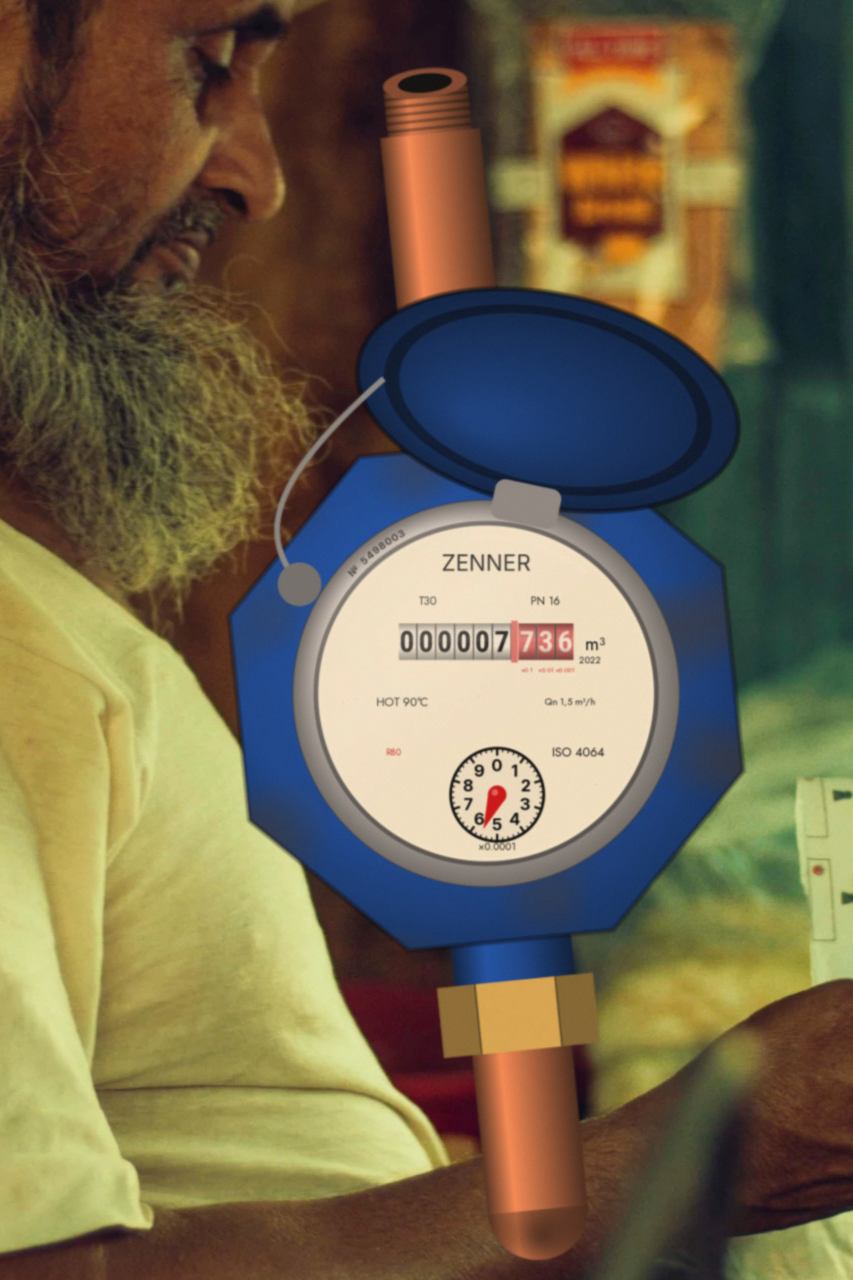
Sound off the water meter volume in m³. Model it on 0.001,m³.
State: 7.7365,m³
